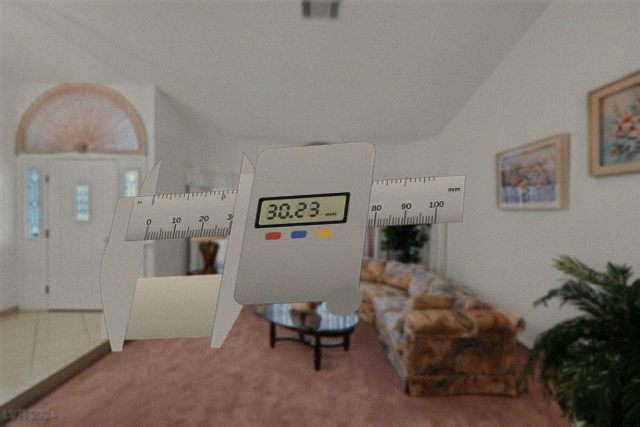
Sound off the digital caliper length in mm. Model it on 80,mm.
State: 30.23,mm
